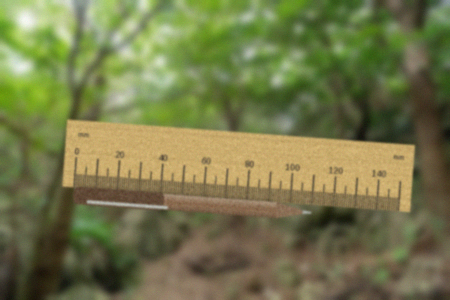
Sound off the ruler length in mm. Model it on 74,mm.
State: 110,mm
